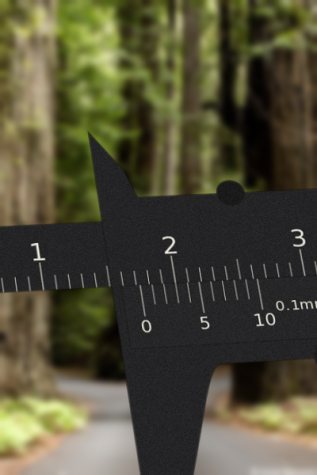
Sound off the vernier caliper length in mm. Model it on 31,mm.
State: 17.3,mm
